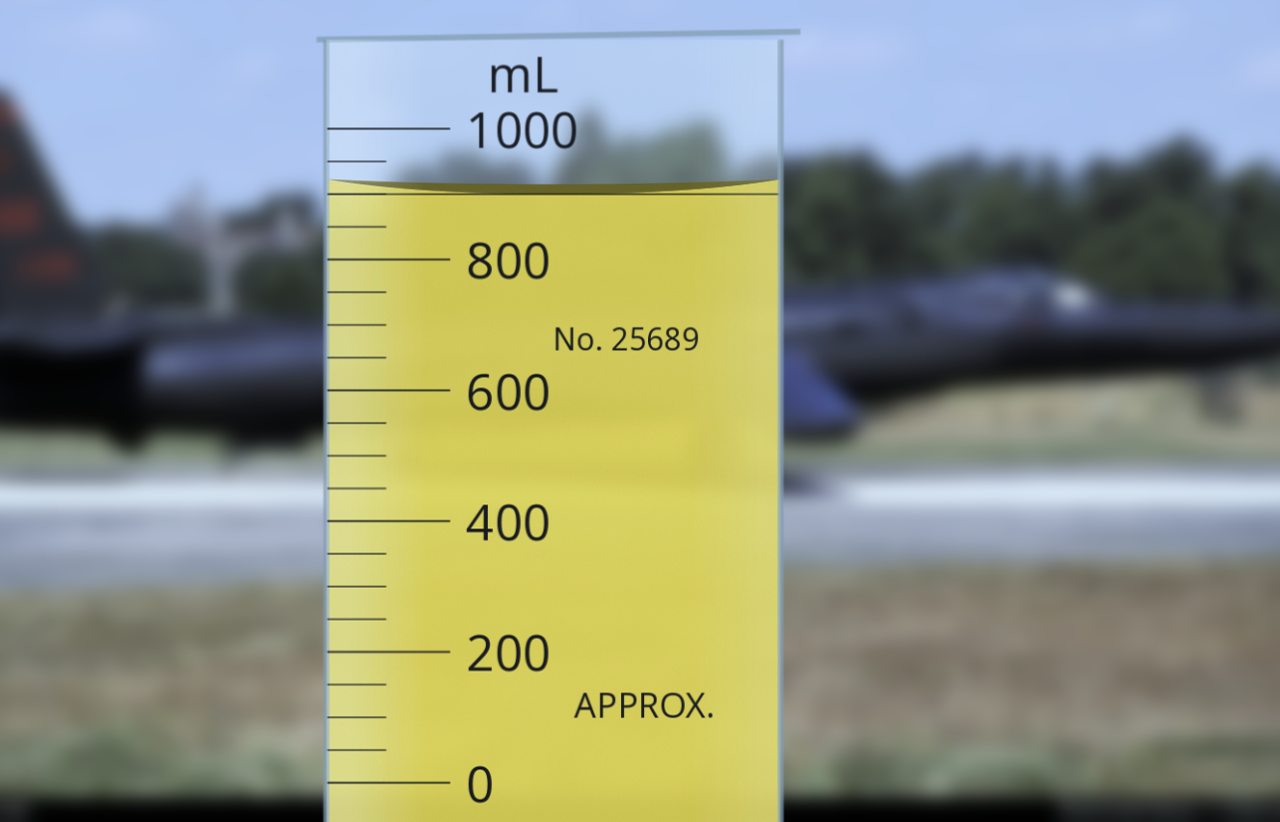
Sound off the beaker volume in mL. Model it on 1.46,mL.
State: 900,mL
